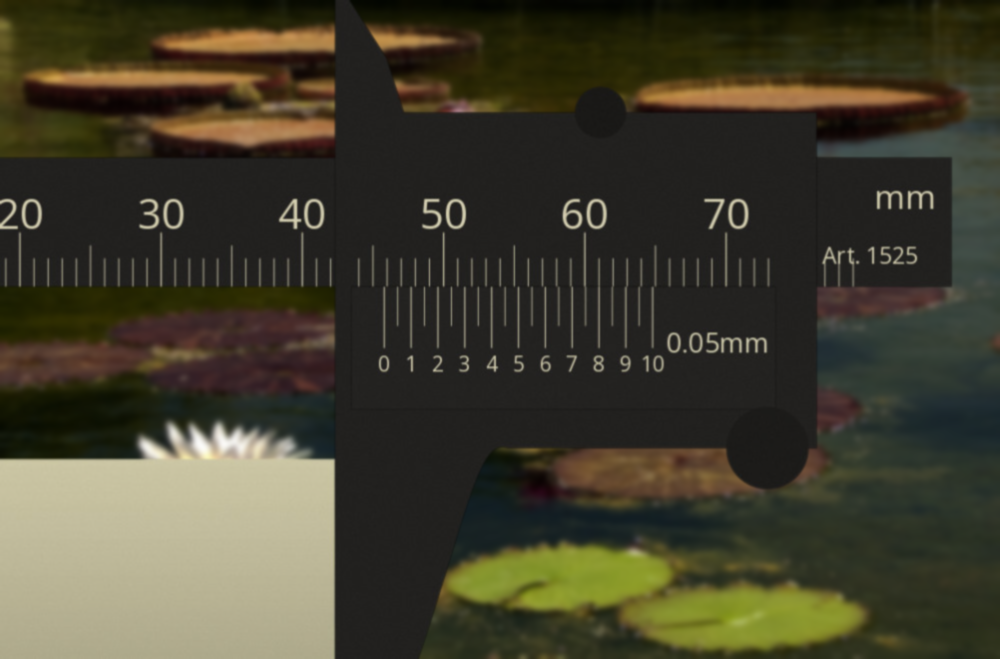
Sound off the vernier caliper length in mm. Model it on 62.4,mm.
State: 45.8,mm
